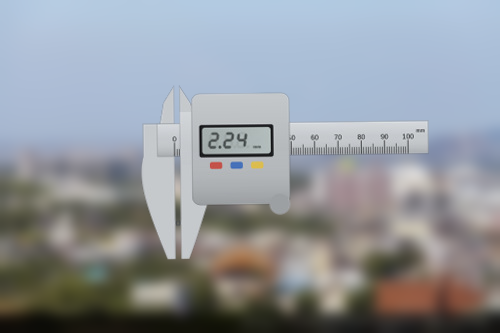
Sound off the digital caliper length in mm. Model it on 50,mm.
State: 2.24,mm
